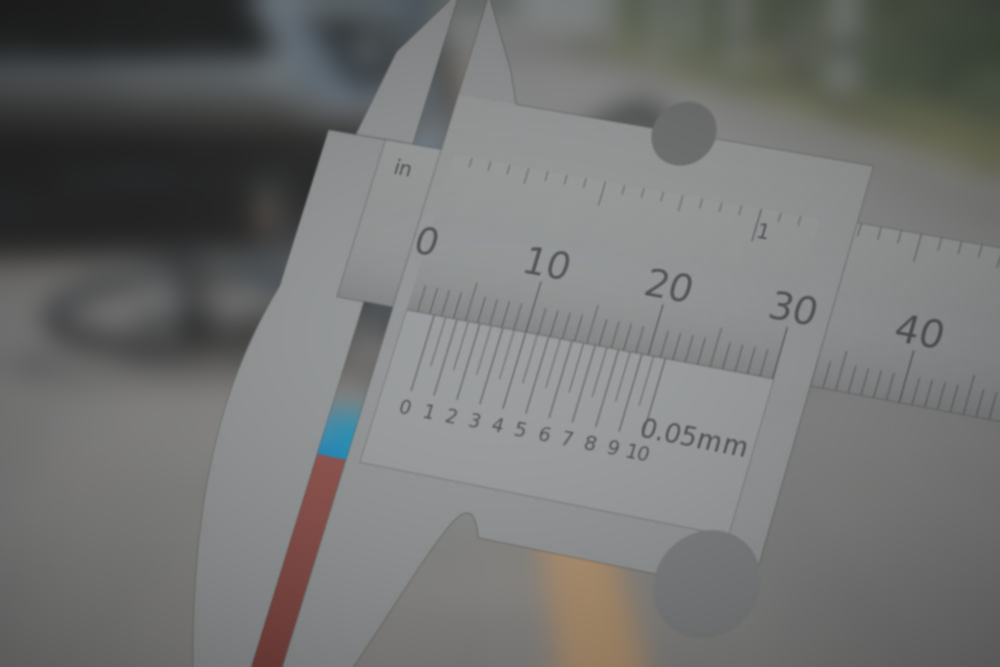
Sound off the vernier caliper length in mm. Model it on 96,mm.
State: 2.4,mm
